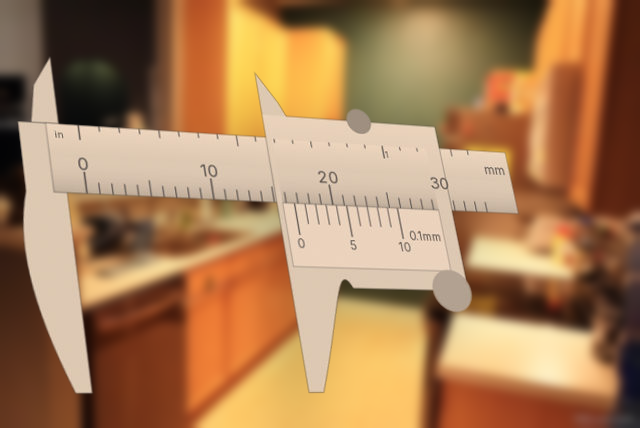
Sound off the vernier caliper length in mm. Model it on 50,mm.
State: 16.7,mm
